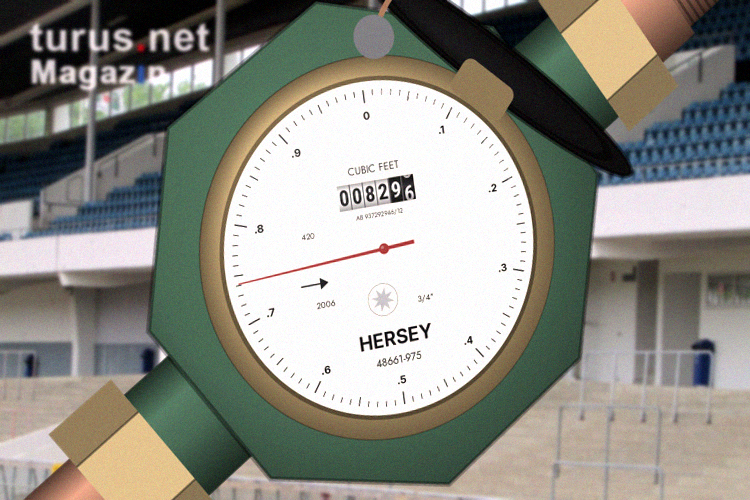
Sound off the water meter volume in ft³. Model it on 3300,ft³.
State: 8295.74,ft³
